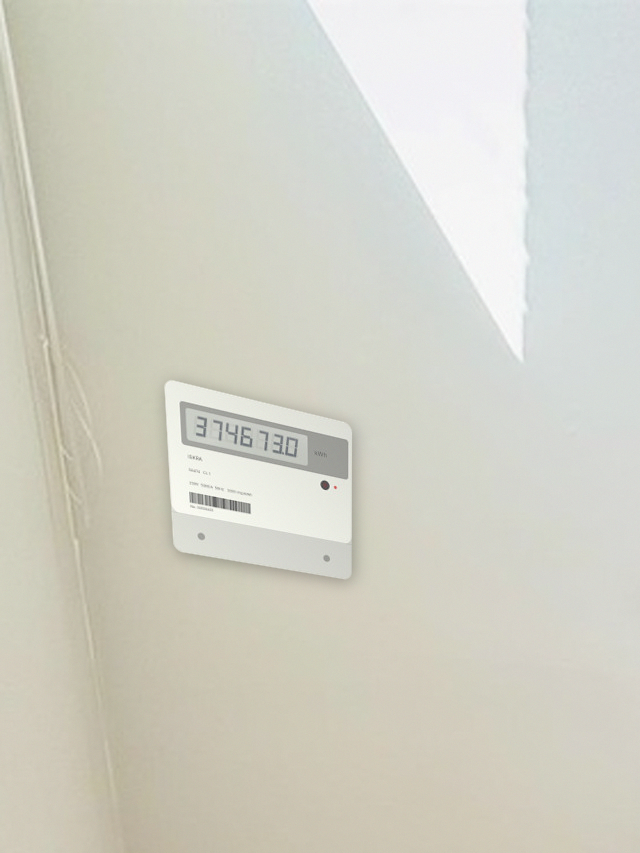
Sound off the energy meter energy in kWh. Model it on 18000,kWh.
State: 374673.0,kWh
